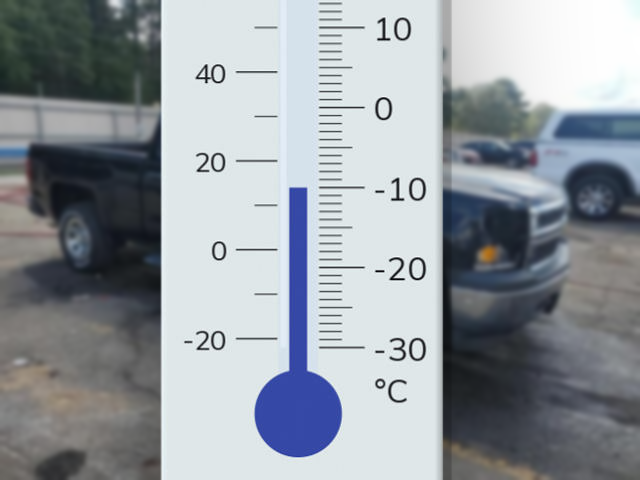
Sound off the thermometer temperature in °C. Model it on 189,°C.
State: -10,°C
